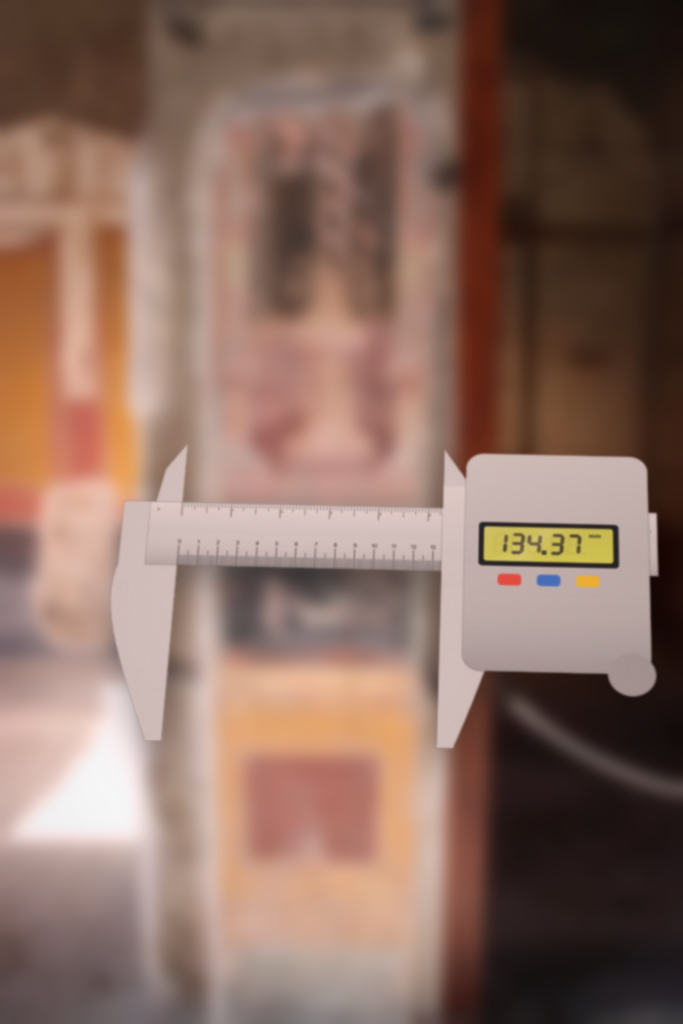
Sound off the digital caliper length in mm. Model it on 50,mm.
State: 134.37,mm
